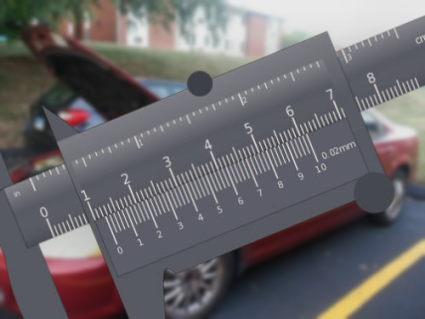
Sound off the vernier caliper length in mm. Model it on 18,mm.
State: 12.5,mm
